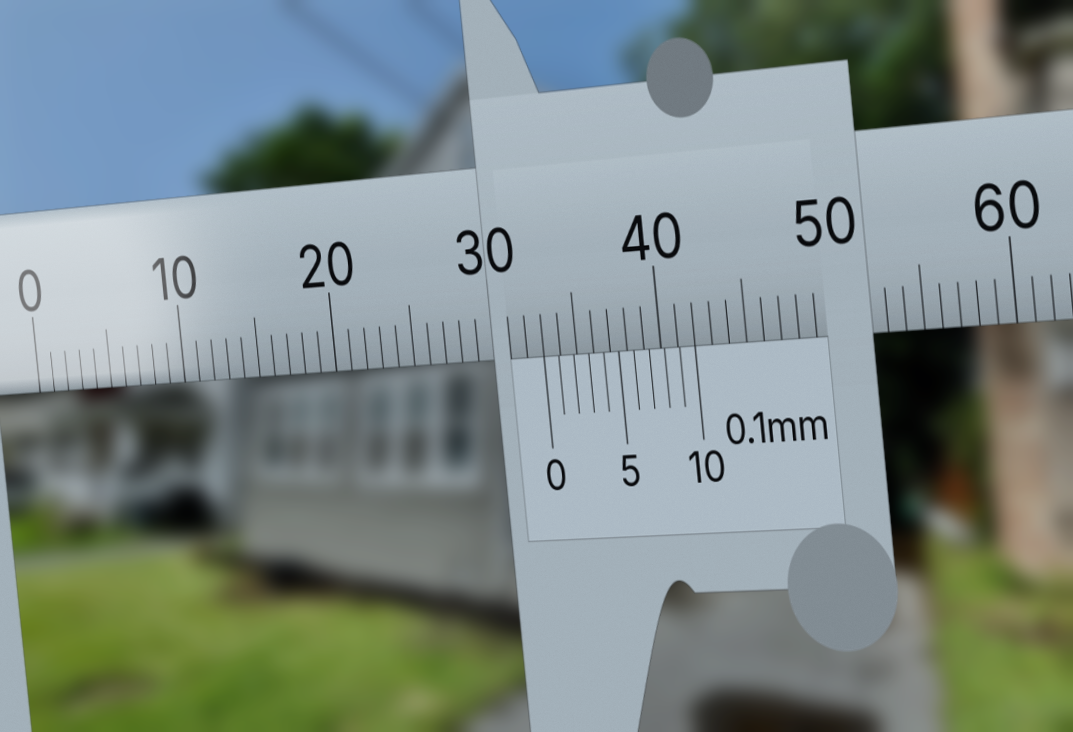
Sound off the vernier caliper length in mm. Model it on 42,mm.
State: 33.0,mm
